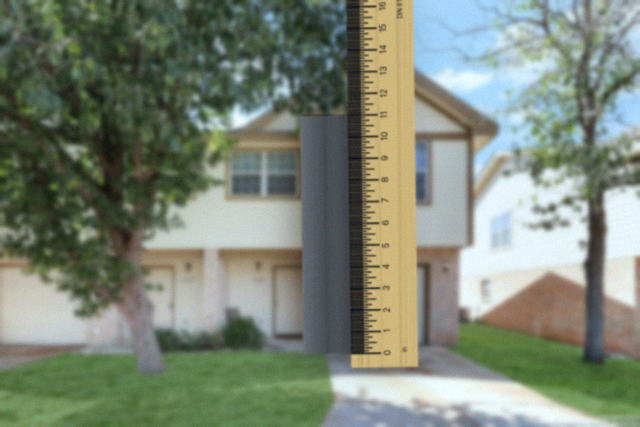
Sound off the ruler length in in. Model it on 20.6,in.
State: 11,in
